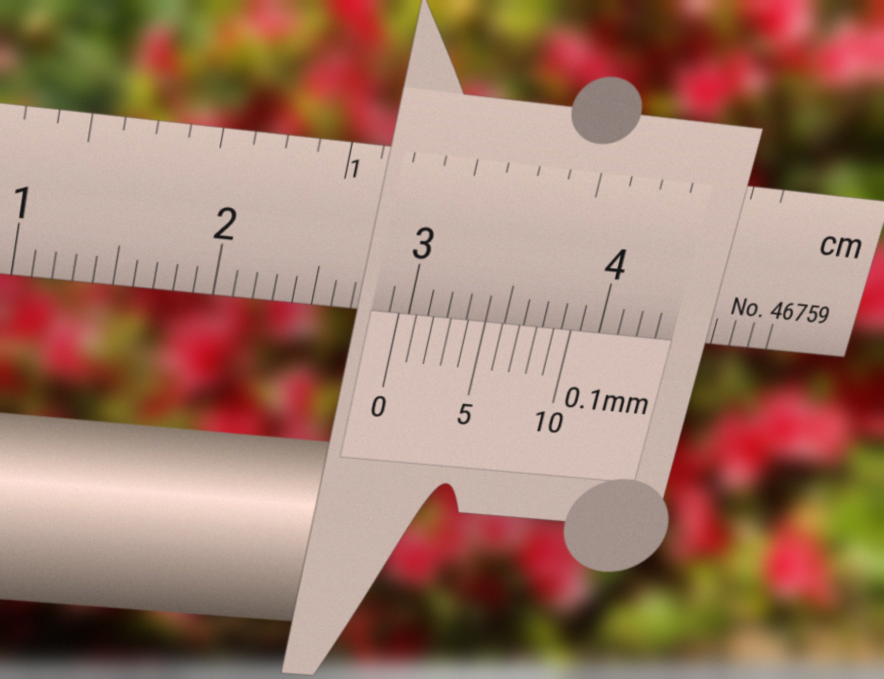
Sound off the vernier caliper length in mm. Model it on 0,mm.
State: 29.5,mm
